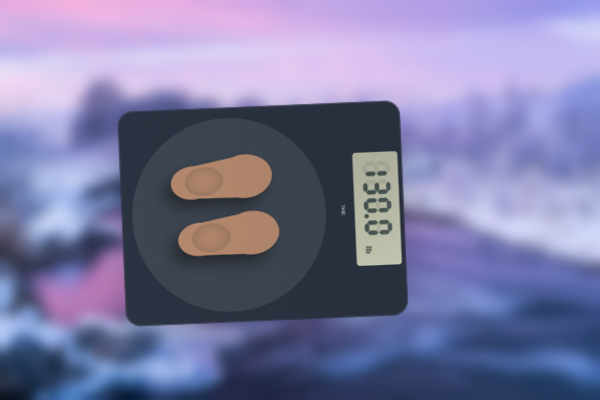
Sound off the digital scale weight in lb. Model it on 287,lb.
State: 130.0,lb
